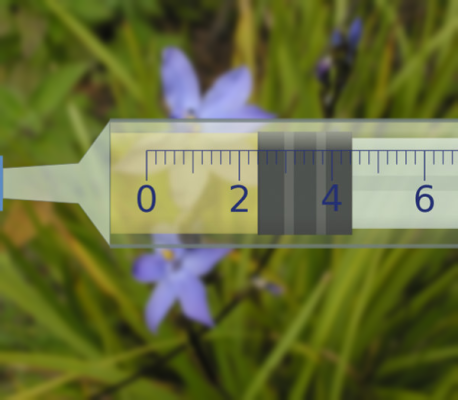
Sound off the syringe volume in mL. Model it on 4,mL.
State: 2.4,mL
